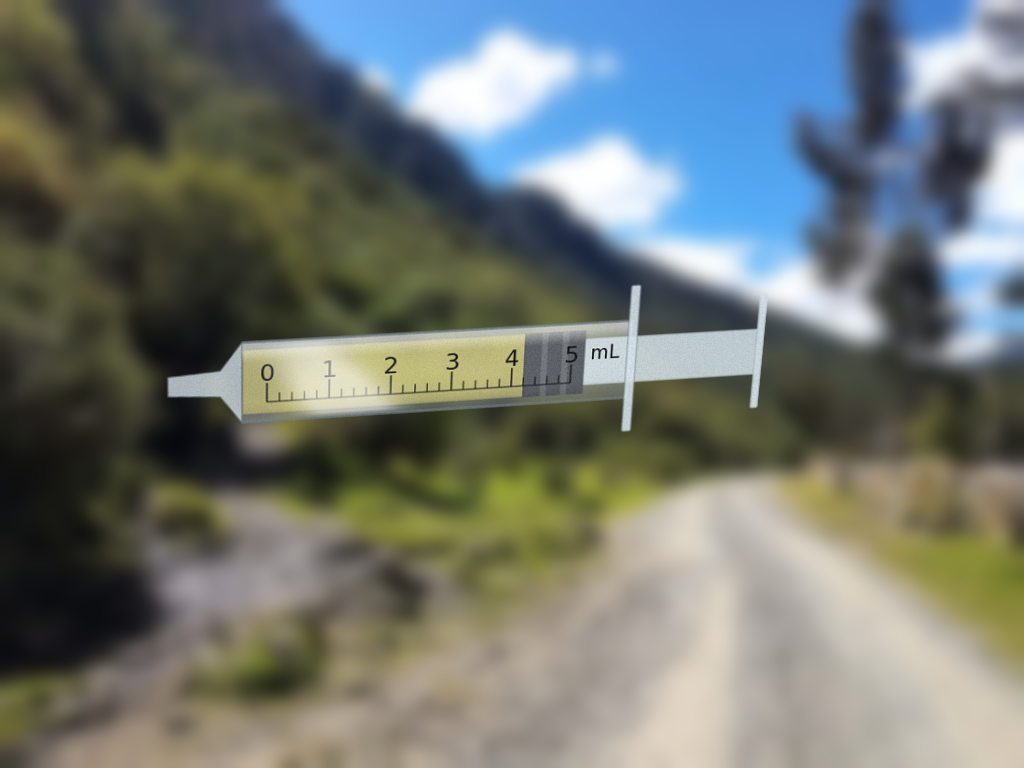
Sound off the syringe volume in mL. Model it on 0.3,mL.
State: 4.2,mL
